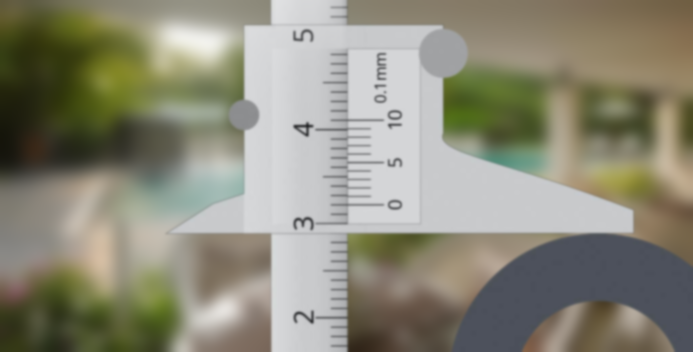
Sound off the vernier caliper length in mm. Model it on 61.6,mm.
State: 32.0,mm
